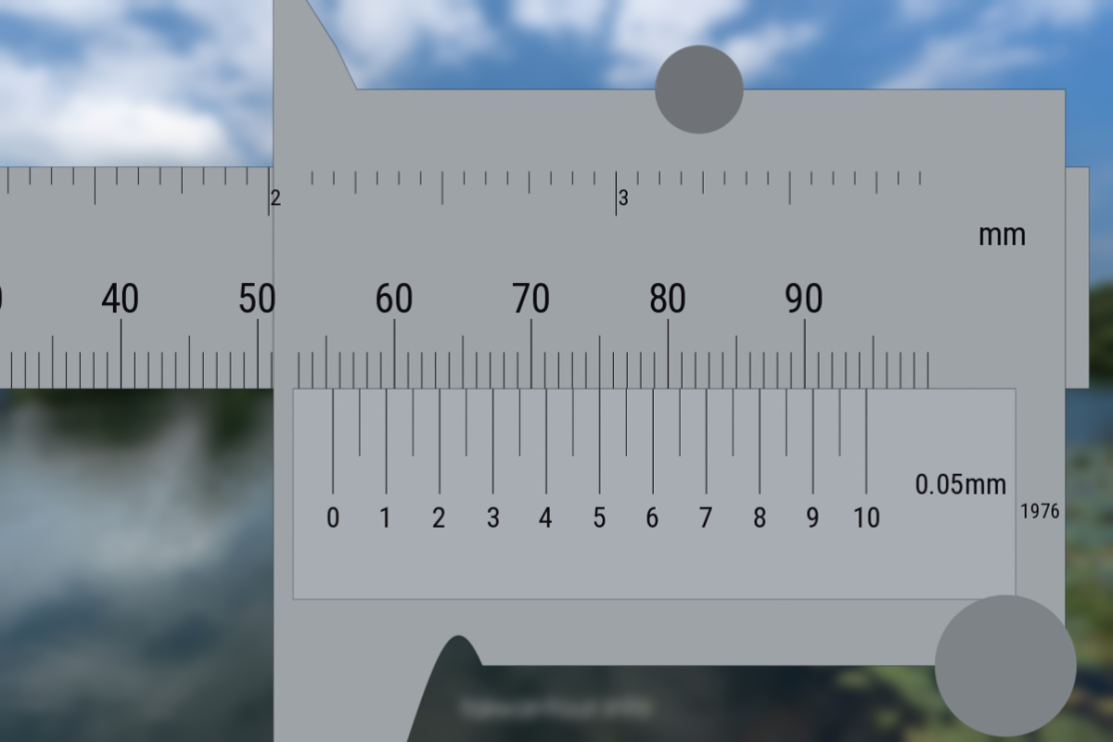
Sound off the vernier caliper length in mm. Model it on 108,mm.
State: 55.5,mm
